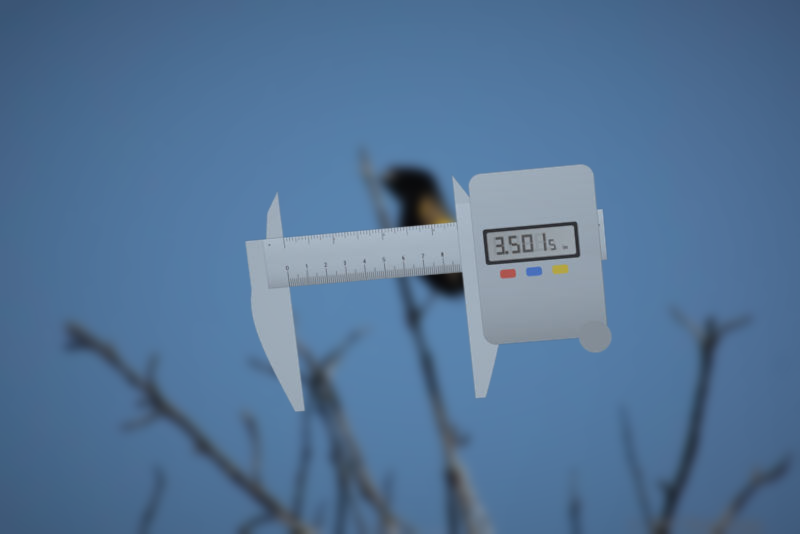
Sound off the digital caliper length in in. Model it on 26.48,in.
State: 3.5015,in
